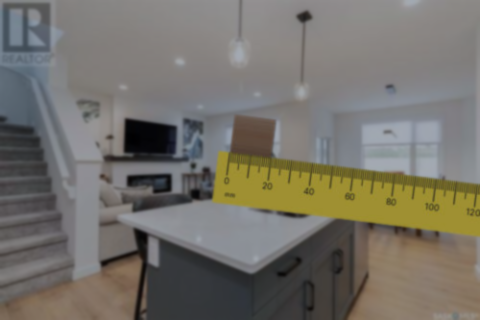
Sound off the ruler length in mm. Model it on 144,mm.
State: 20,mm
